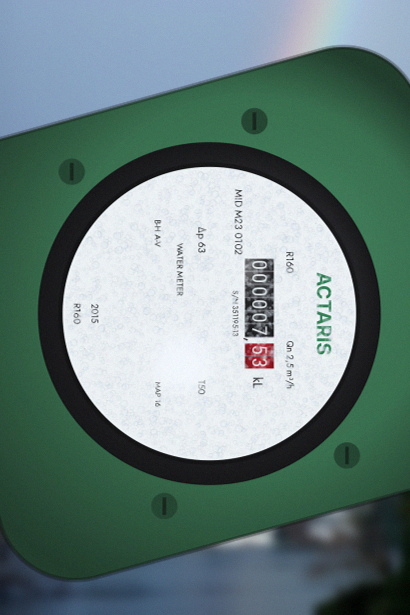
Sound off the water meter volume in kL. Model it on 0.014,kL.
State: 7.53,kL
